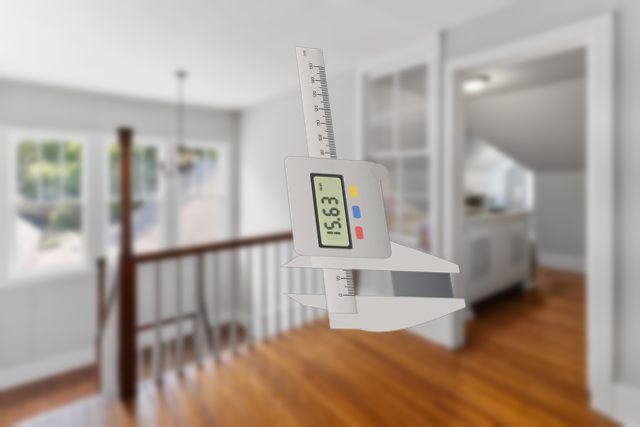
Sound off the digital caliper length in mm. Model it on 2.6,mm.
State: 15.63,mm
